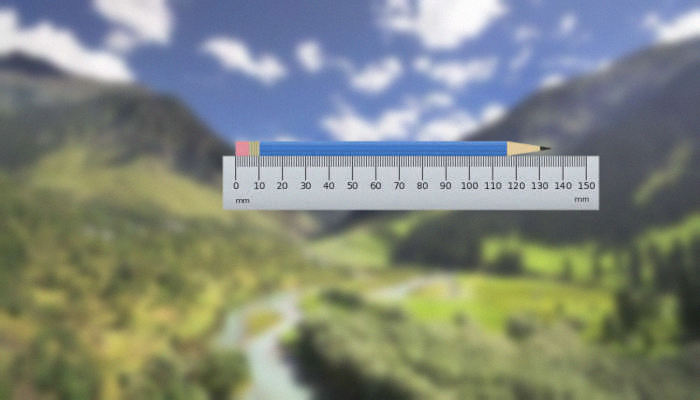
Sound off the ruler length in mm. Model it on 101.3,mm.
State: 135,mm
